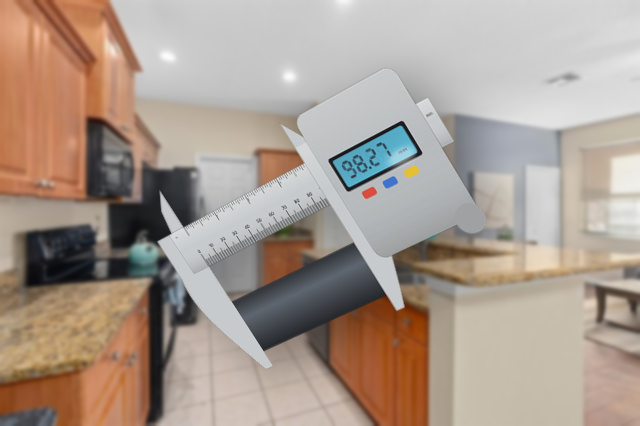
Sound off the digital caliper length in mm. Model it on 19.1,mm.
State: 98.27,mm
